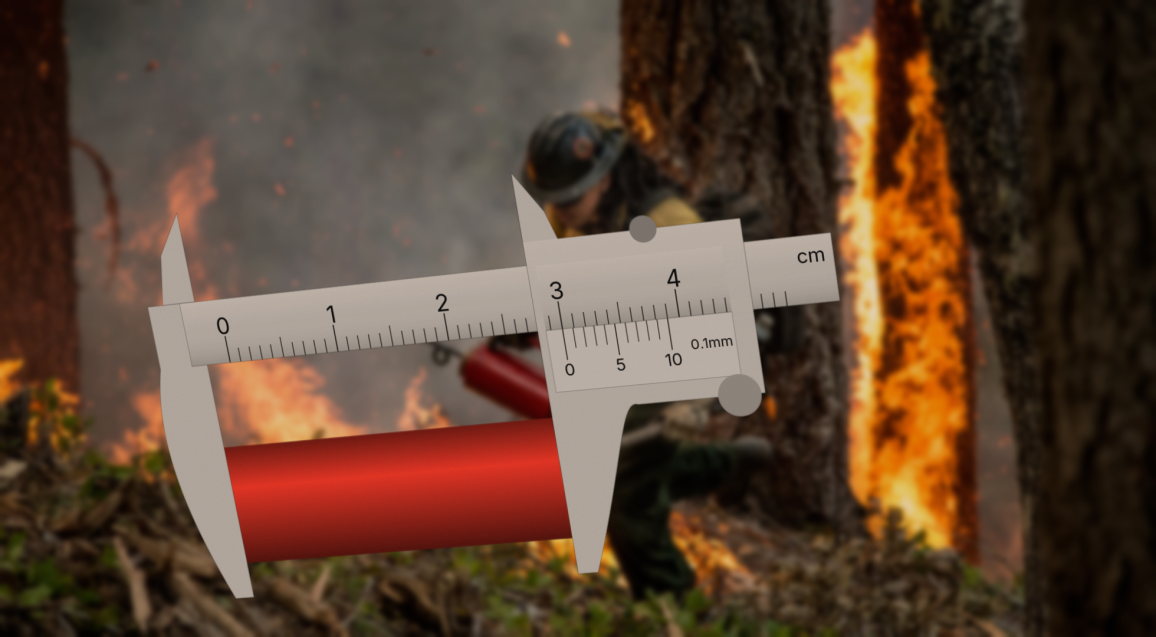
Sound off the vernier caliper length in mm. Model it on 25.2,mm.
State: 30.0,mm
